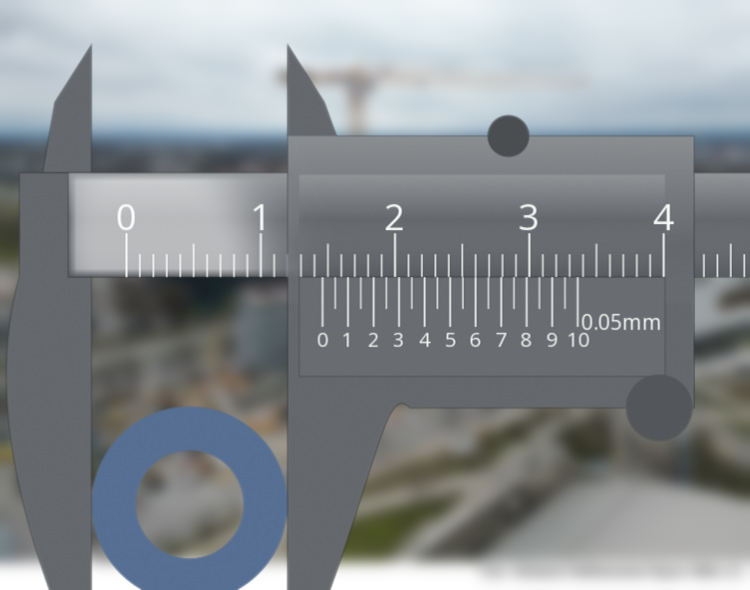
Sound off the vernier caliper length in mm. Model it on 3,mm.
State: 14.6,mm
